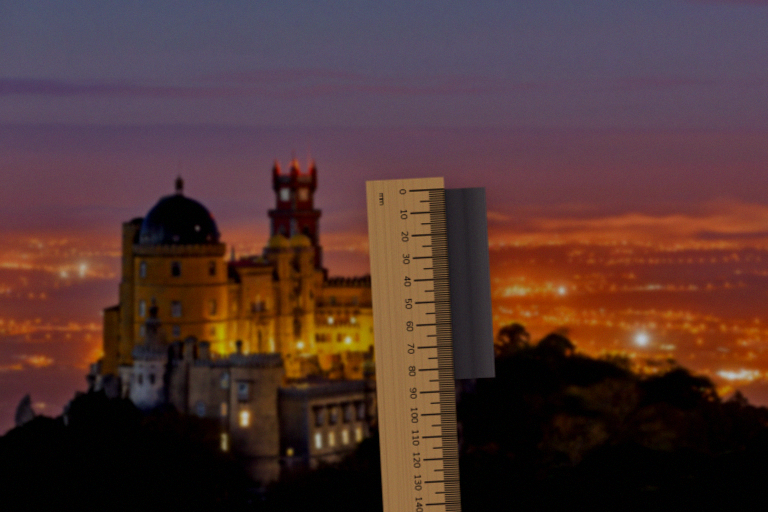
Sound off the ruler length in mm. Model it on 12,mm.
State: 85,mm
